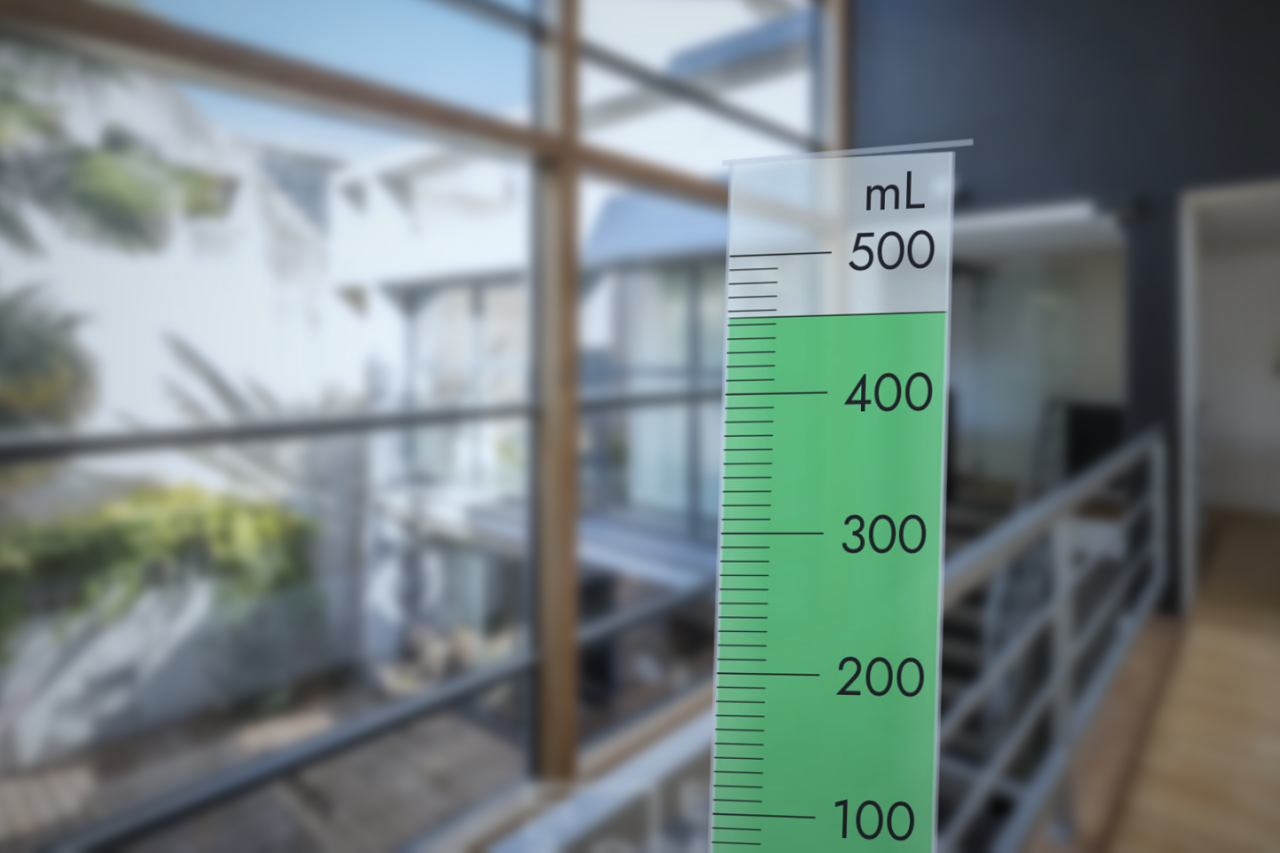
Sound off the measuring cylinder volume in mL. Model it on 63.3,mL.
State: 455,mL
